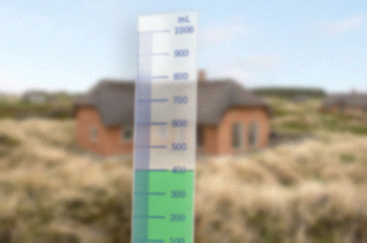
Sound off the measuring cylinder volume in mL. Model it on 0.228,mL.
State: 400,mL
